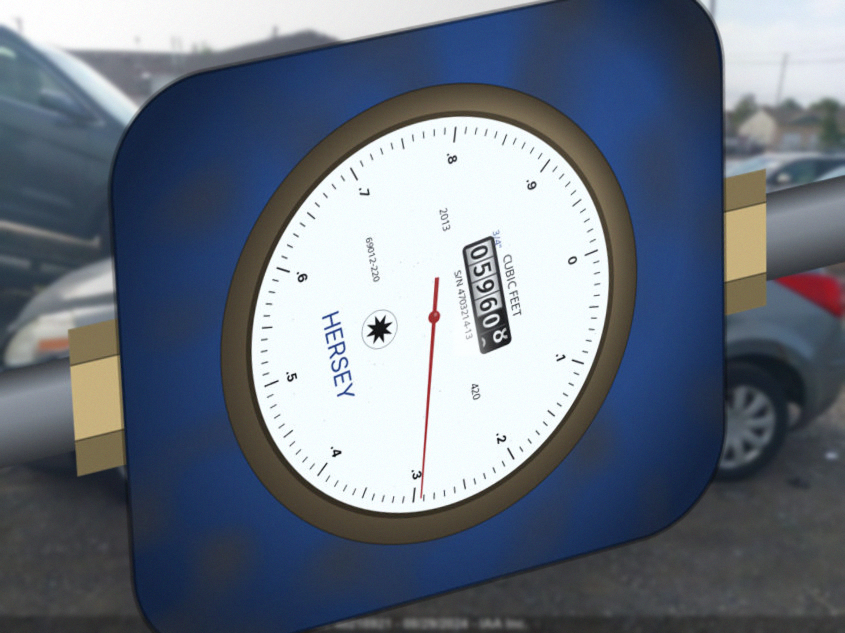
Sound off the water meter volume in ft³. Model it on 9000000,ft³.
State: 59608.29,ft³
